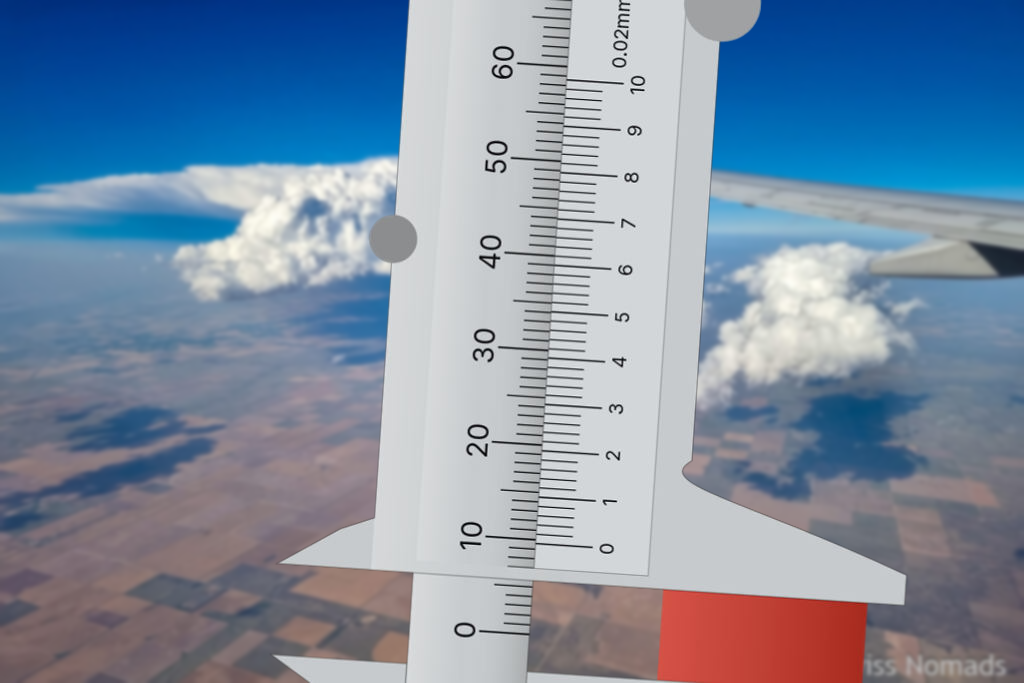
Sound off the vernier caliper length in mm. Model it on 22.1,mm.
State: 9.6,mm
